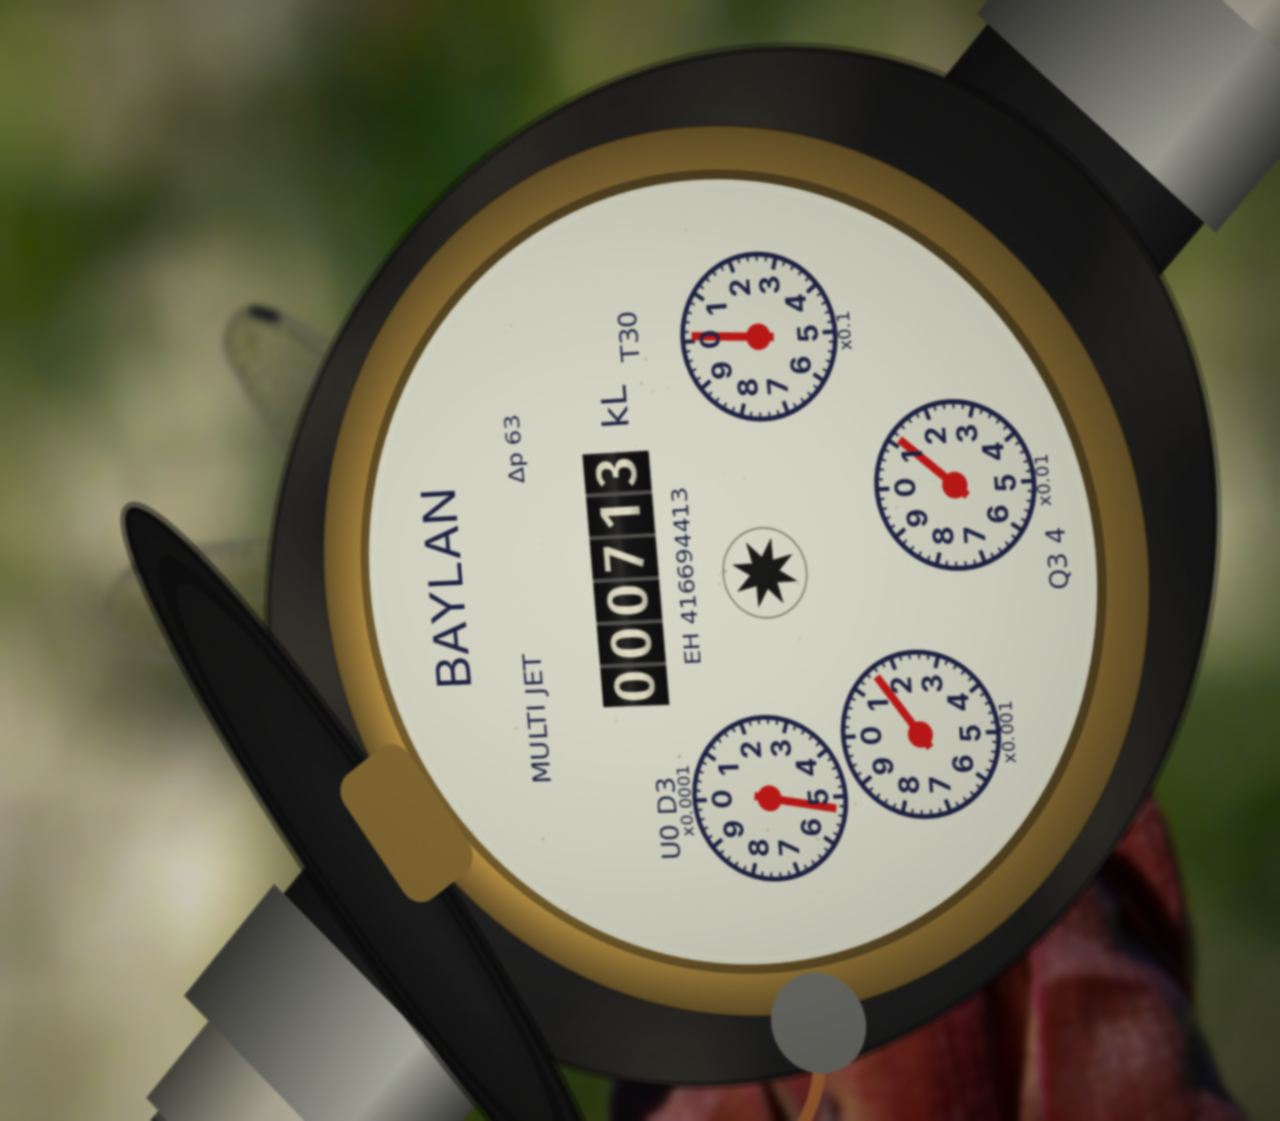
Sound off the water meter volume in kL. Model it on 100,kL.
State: 713.0115,kL
